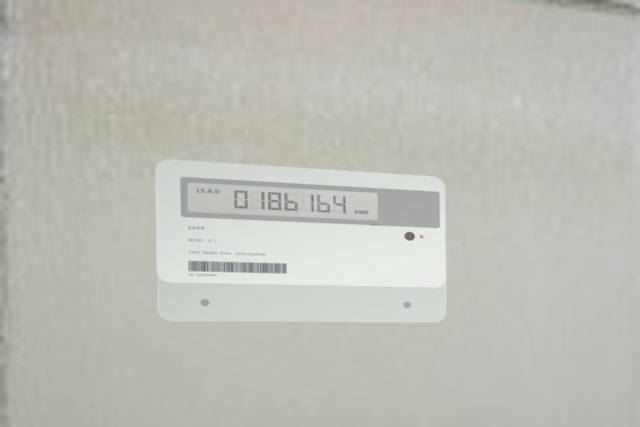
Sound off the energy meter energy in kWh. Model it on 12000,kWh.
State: 186164,kWh
